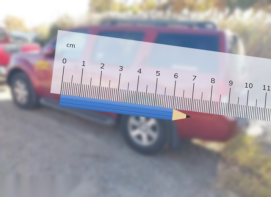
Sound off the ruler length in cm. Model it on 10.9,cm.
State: 7,cm
